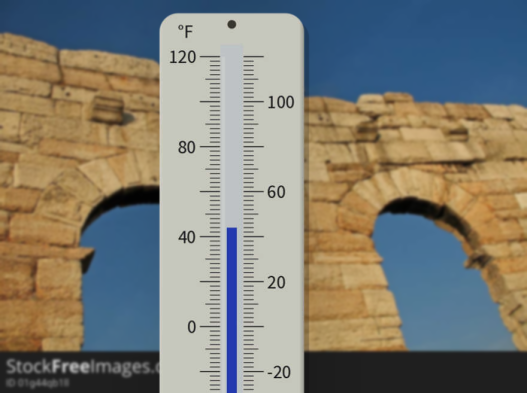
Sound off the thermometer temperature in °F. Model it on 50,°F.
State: 44,°F
